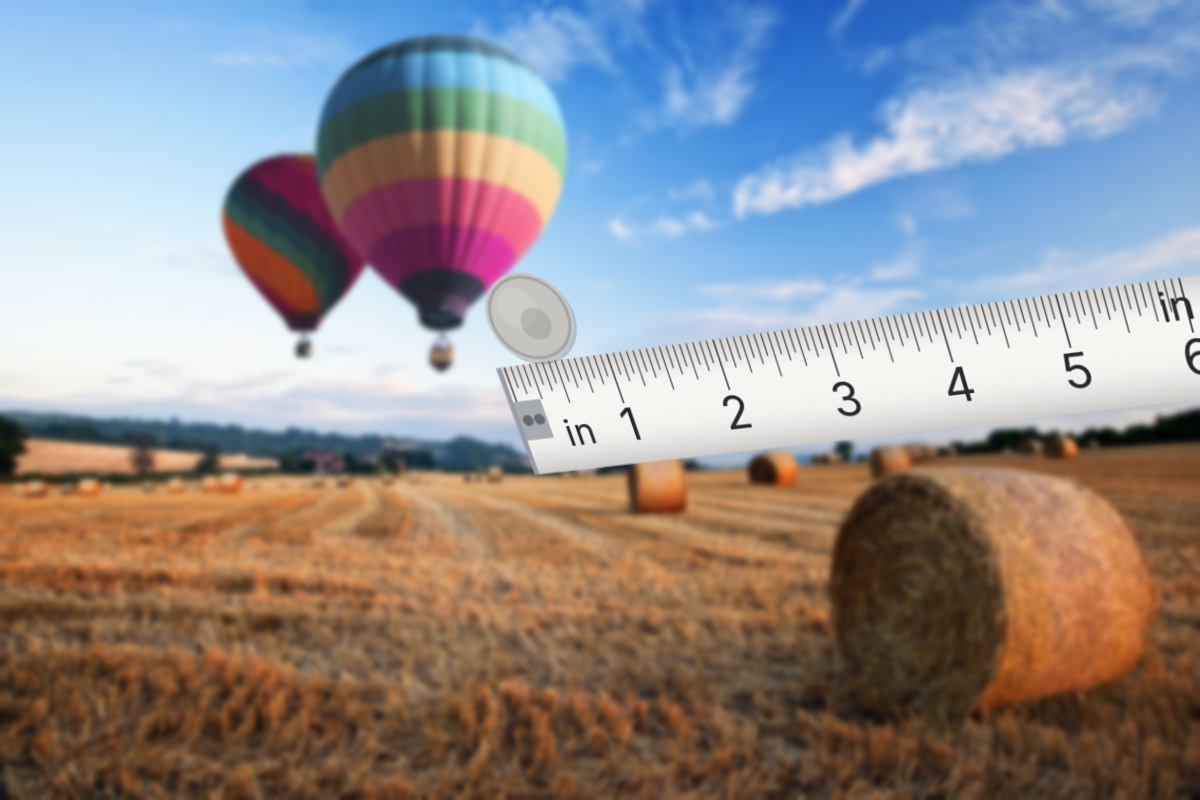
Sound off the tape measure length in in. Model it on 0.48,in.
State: 0.8125,in
